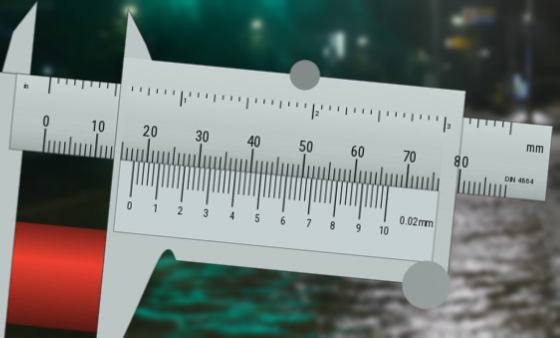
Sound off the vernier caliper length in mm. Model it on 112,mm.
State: 17.5,mm
